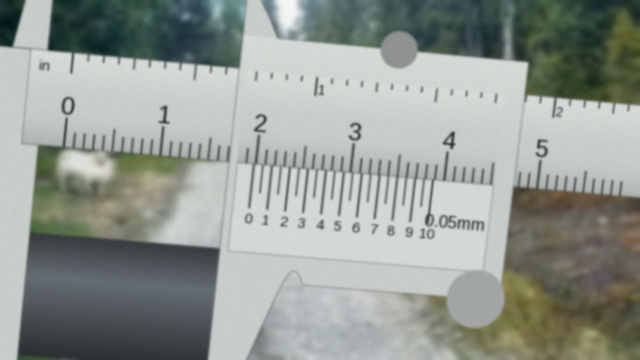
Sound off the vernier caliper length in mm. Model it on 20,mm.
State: 19.8,mm
